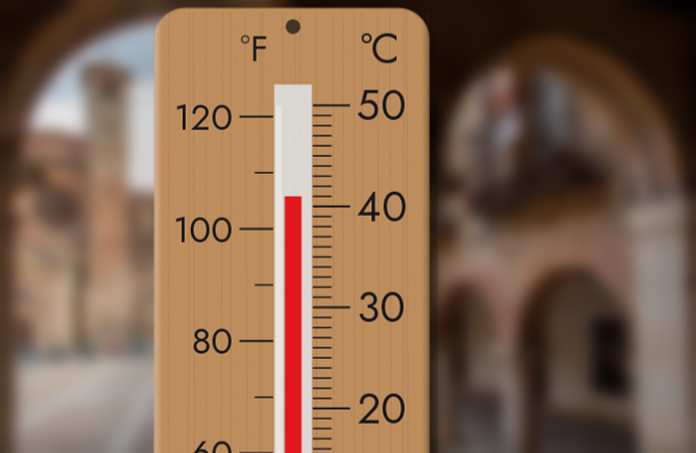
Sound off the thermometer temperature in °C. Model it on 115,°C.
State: 41,°C
